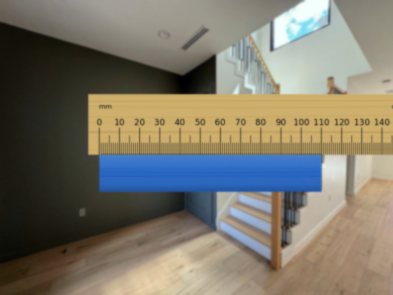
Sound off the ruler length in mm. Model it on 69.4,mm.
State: 110,mm
